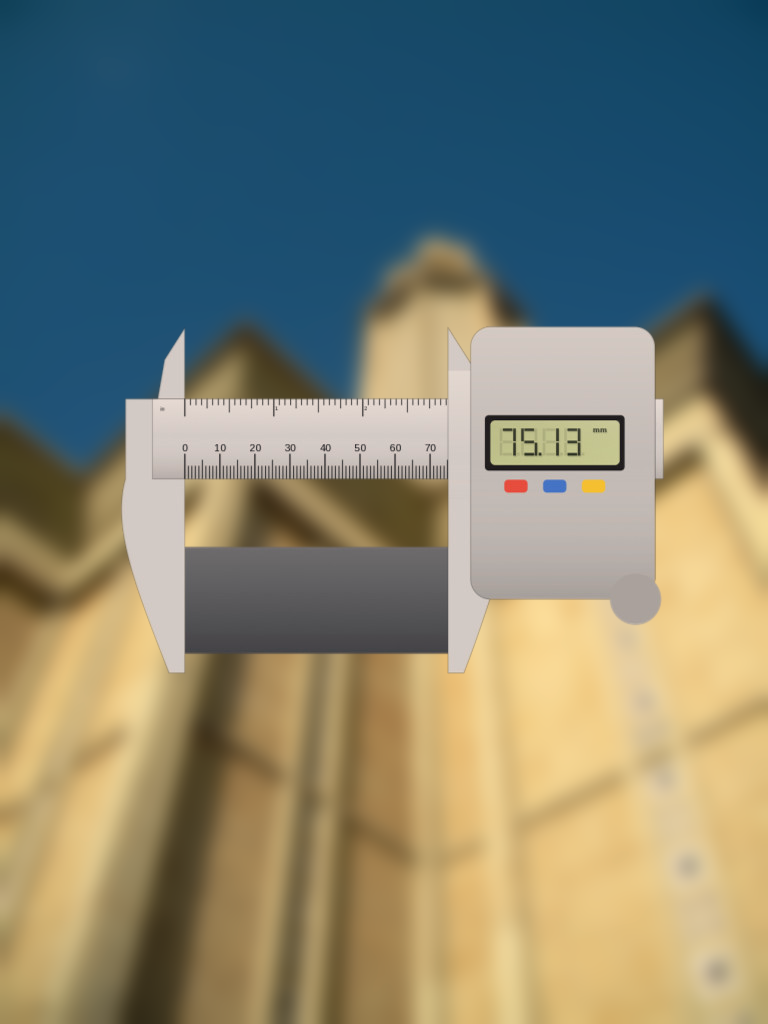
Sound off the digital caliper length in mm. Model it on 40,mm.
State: 75.13,mm
